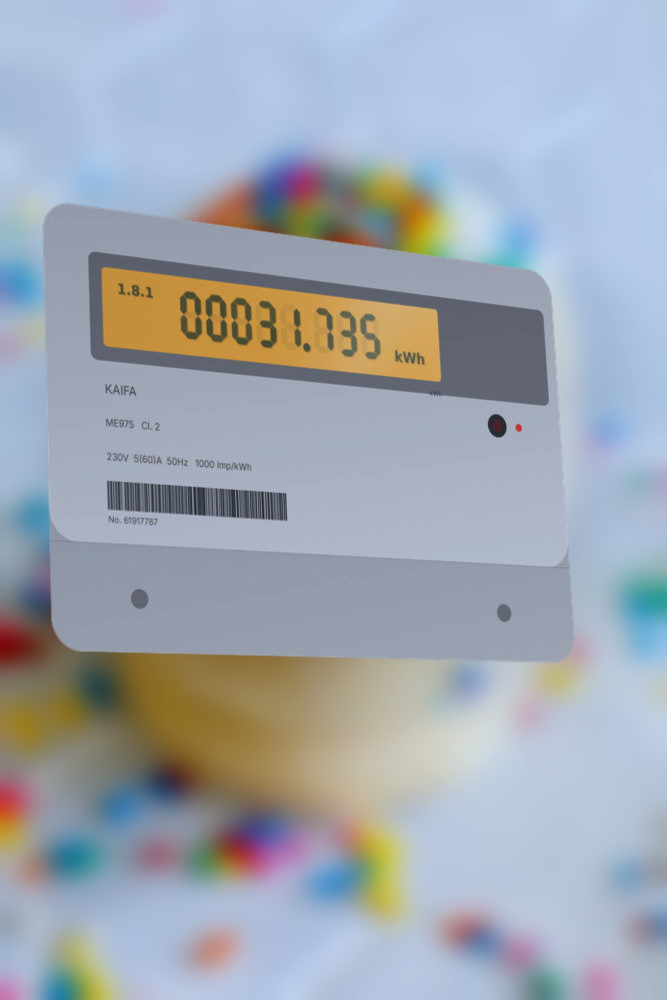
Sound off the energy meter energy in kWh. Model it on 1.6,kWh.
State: 31.735,kWh
